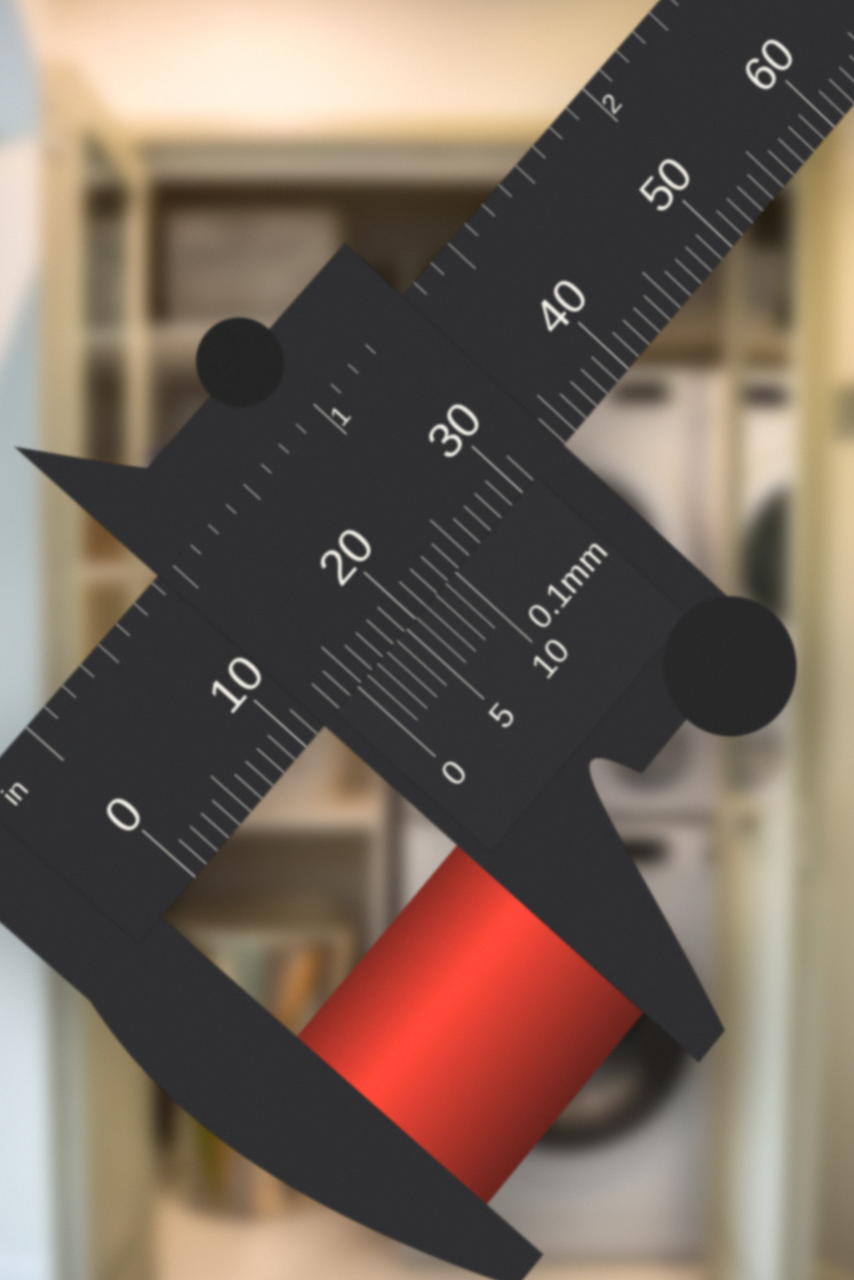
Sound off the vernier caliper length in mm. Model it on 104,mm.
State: 14.7,mm
